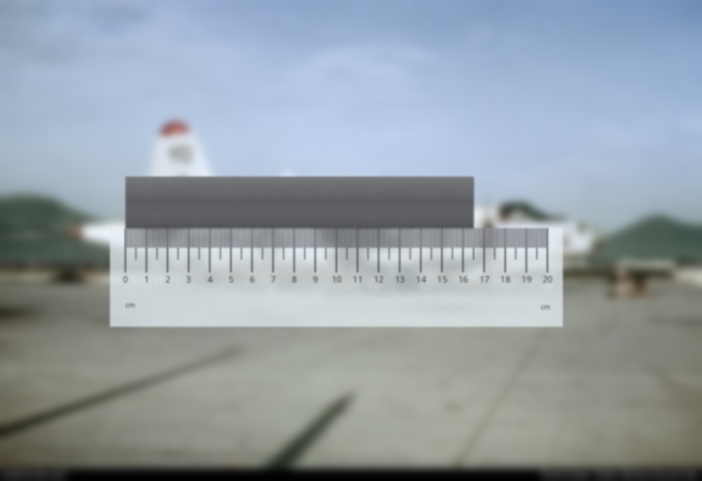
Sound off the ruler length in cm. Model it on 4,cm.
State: 16.5,cm
